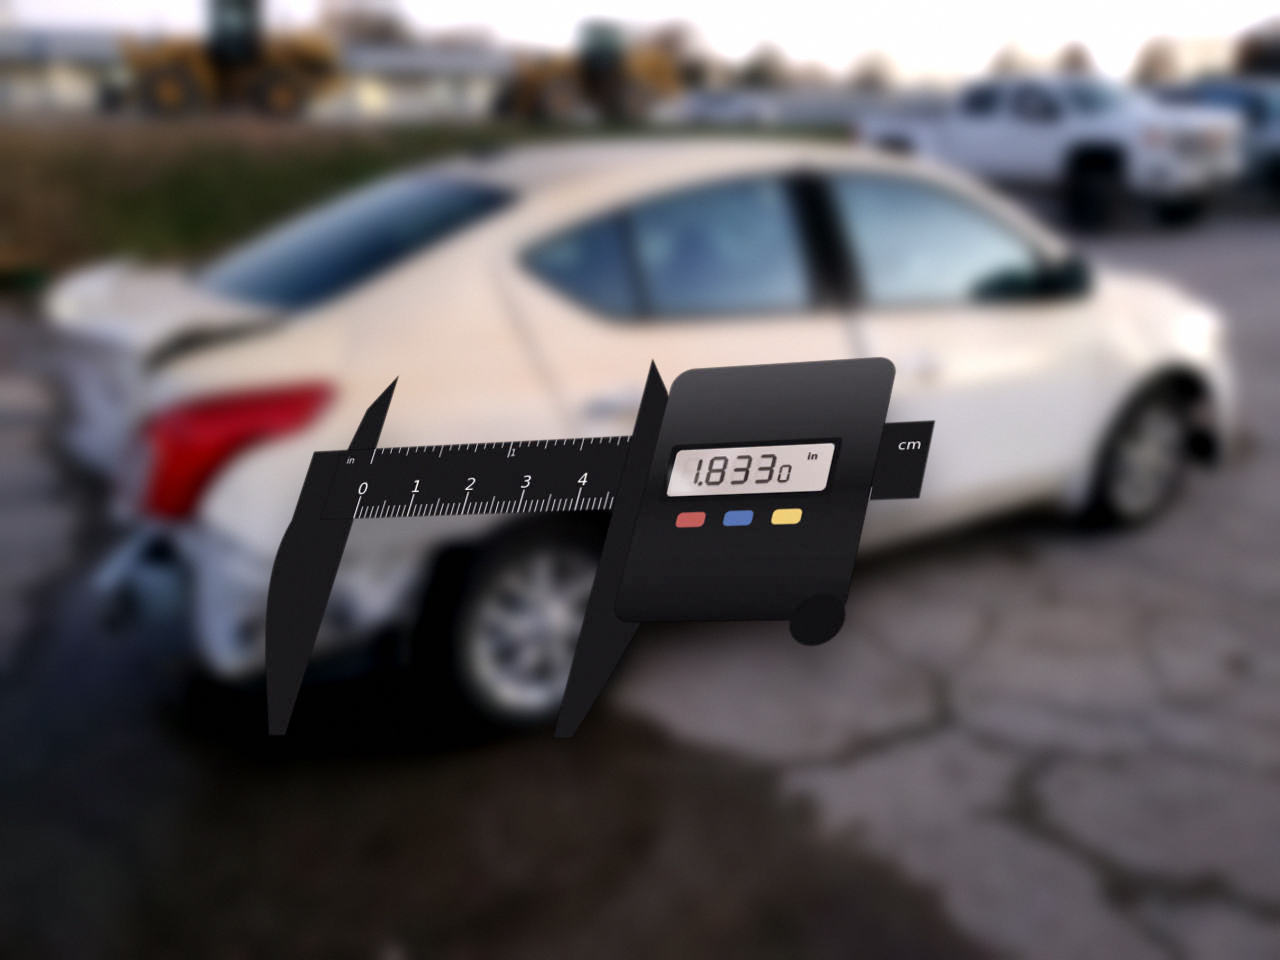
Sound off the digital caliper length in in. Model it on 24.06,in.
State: 1.8330,in
